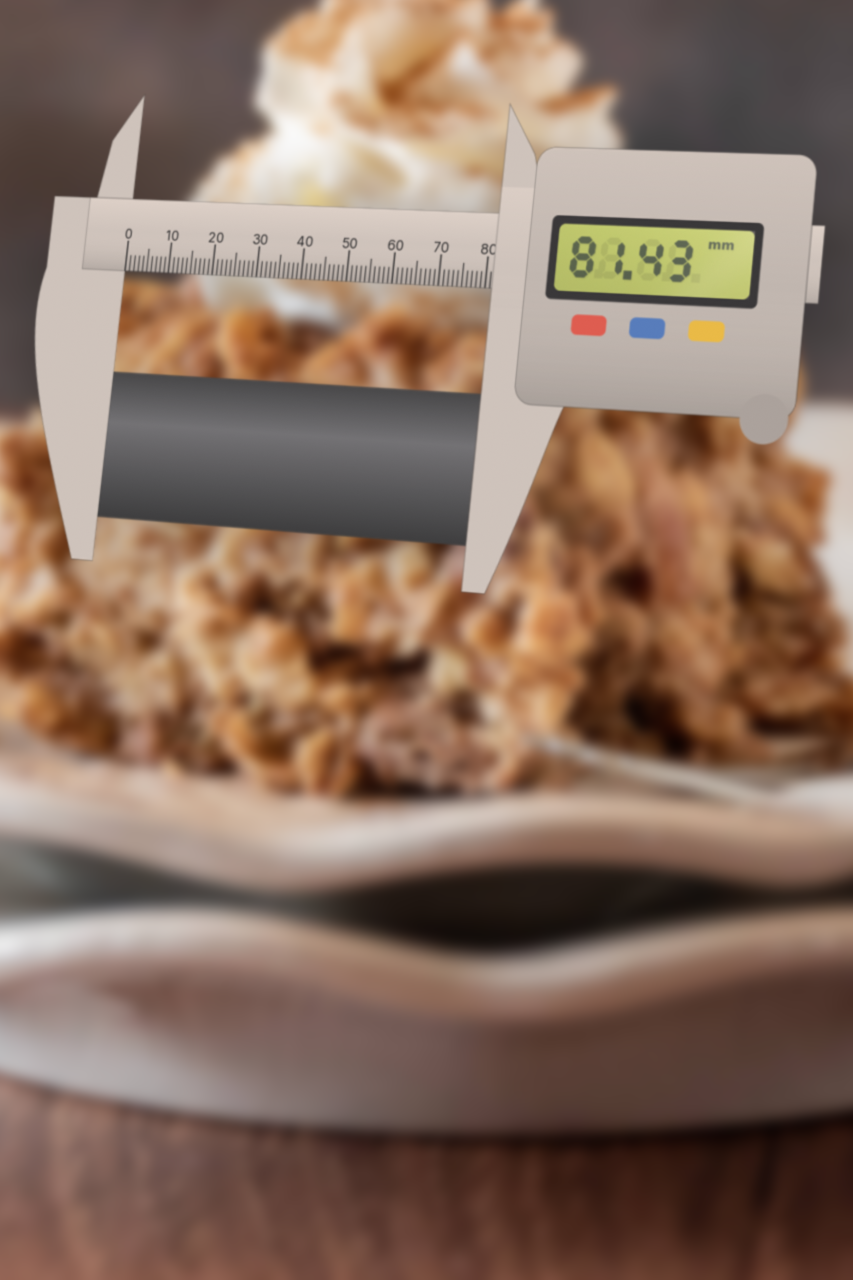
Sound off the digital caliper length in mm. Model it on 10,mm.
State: 81.43,mm
